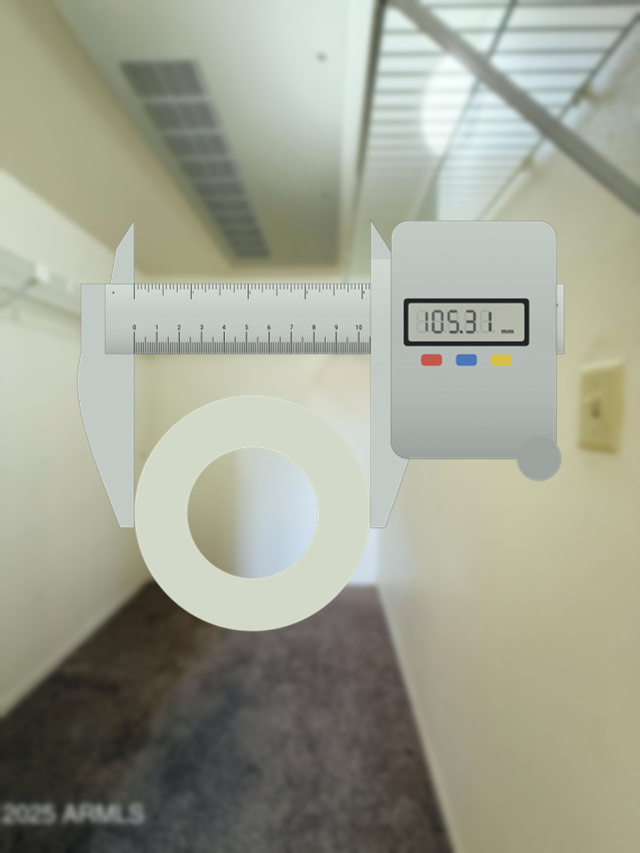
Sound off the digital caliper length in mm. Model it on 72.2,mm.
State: 105.31,mm
